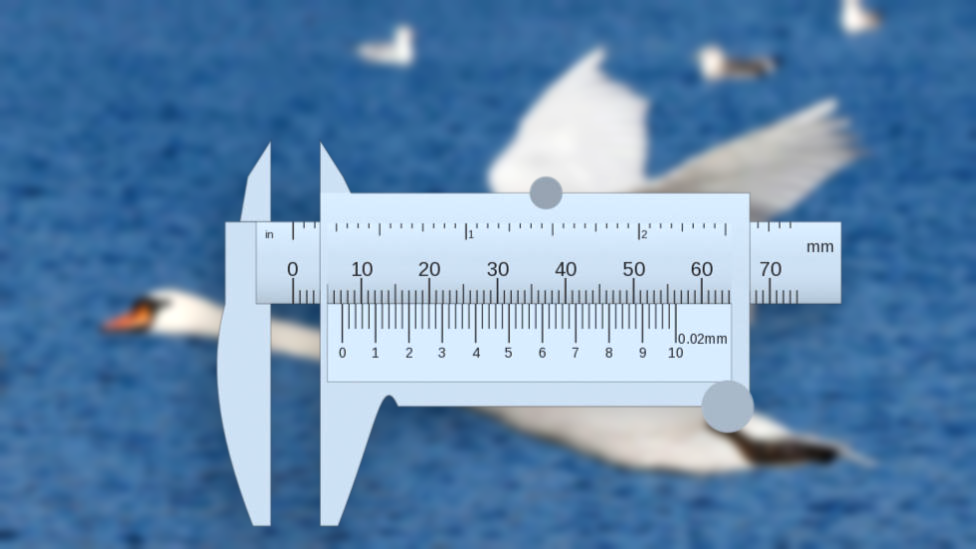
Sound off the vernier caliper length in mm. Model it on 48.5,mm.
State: 7.2,mm
